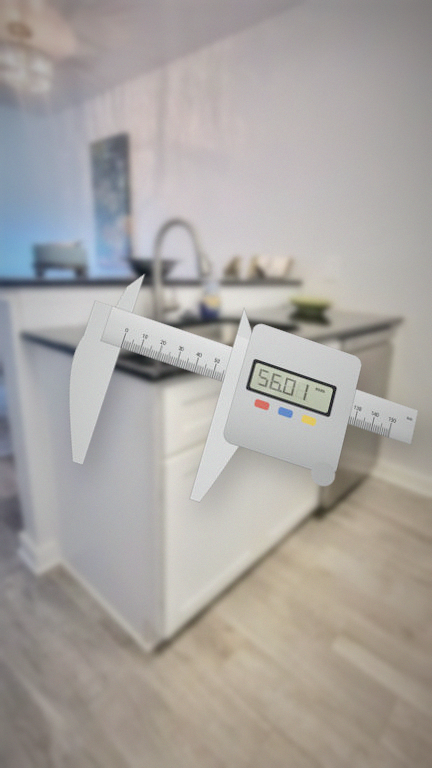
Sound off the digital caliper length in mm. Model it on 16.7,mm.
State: 56.01,mm
